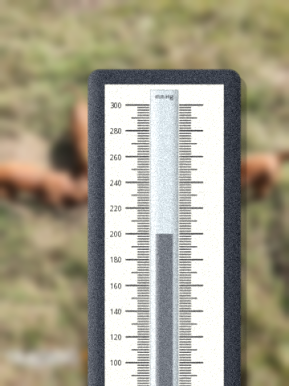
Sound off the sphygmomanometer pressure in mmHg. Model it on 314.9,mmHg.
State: 200,mmHg
